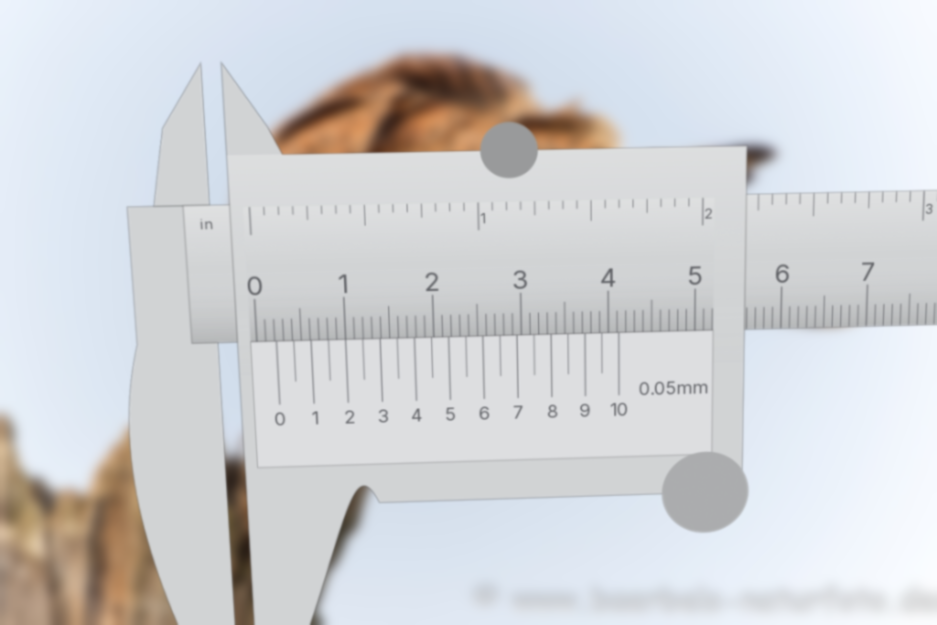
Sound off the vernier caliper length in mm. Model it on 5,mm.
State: 2.2,mm
